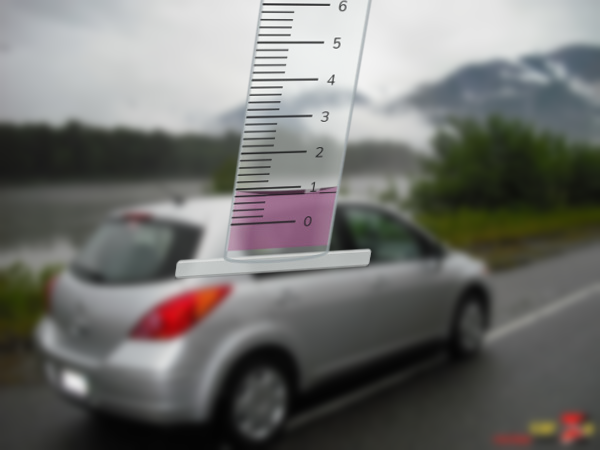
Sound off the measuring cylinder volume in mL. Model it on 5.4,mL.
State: 0.8,mL
